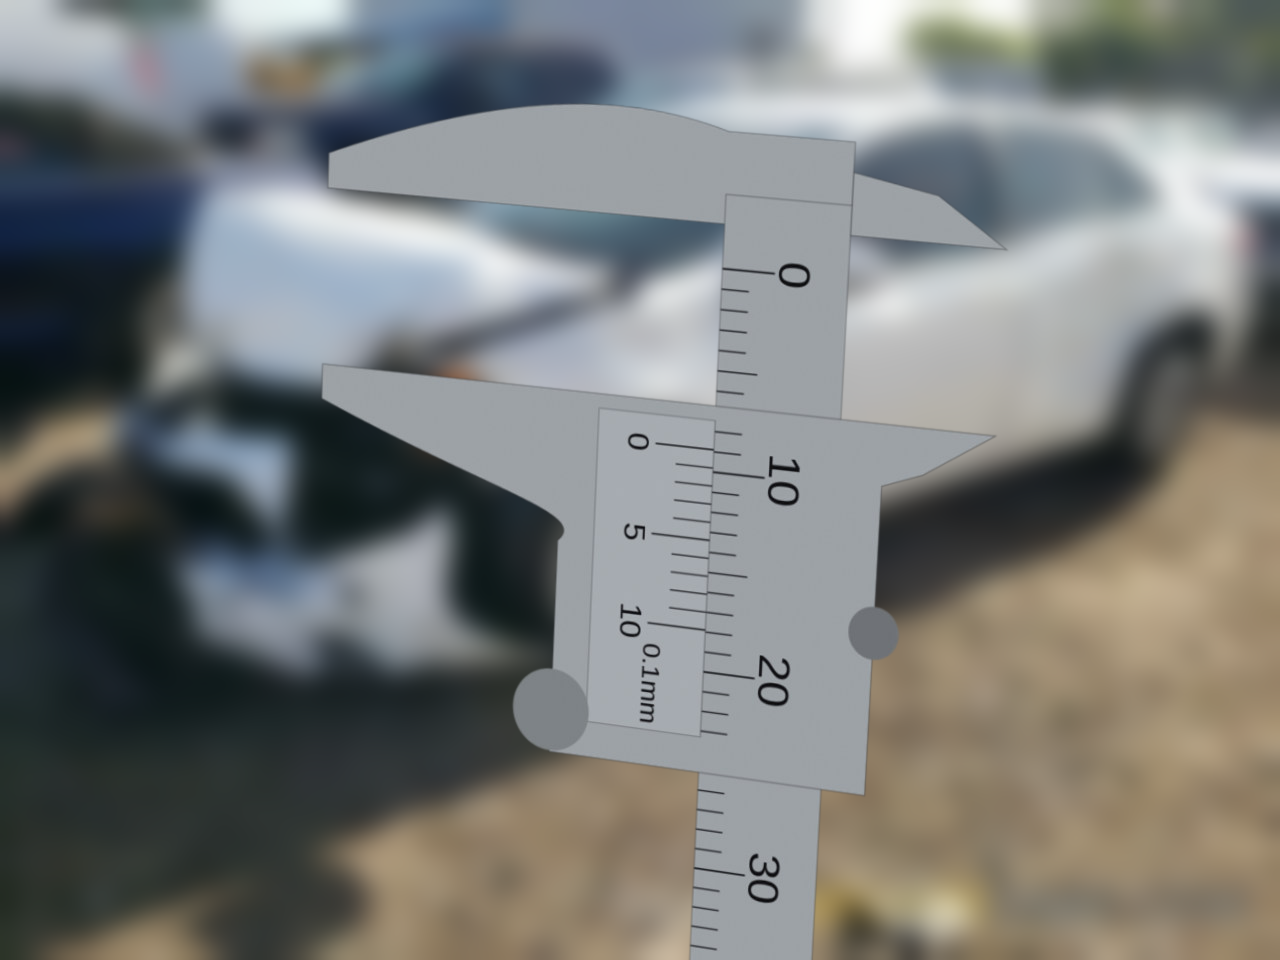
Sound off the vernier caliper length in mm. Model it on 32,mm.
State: 8.9,mm
